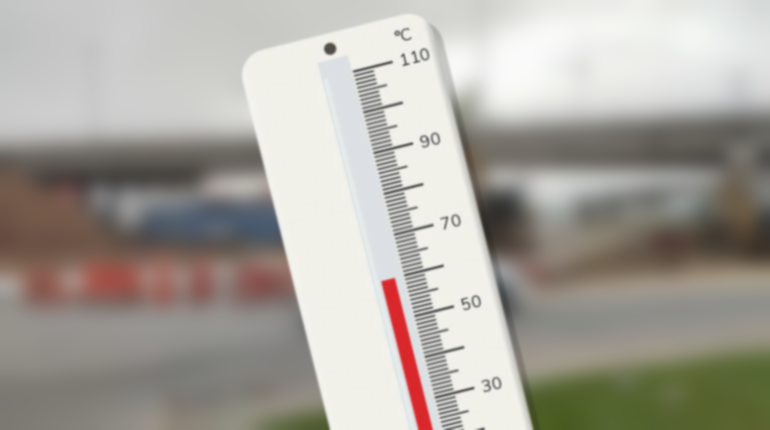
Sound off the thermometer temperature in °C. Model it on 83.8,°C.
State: 60,°C
